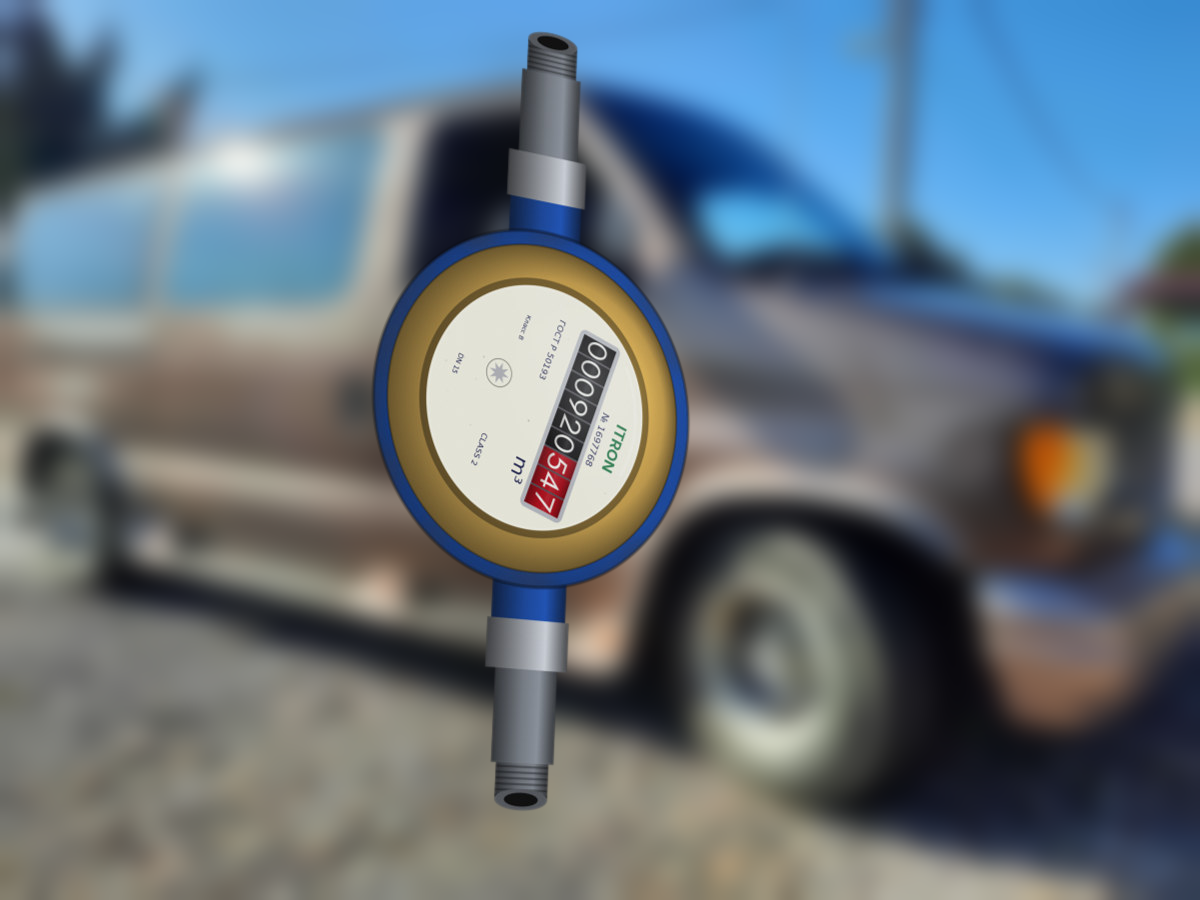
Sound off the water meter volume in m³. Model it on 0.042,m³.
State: 920.547,m³
